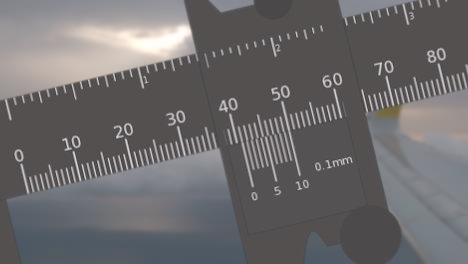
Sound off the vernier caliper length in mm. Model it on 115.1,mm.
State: 41.0,mm
